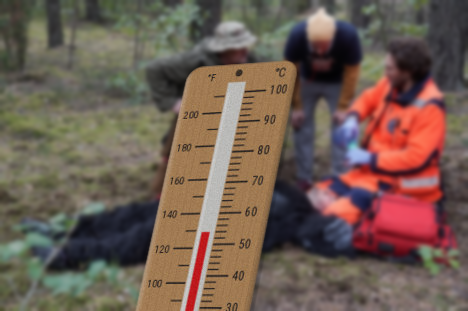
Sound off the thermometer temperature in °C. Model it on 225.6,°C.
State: 54,°C
